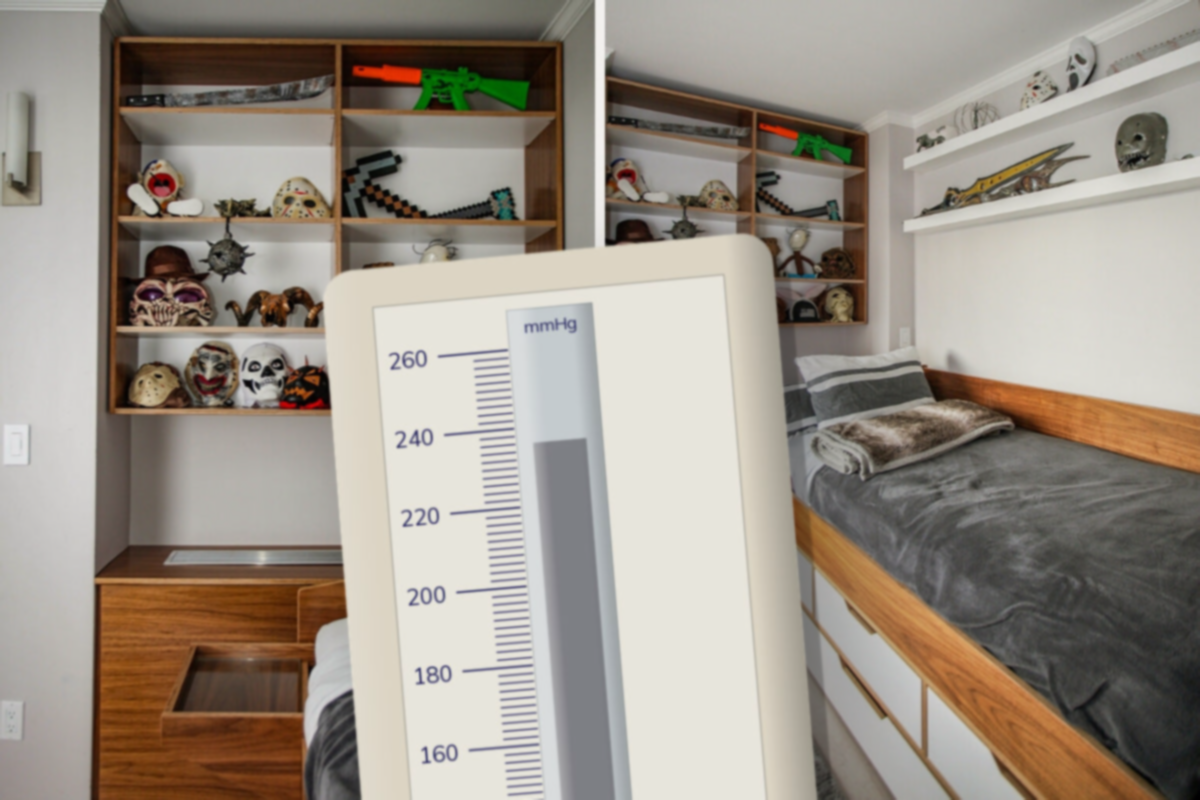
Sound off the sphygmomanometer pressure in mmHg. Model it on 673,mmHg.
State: 236,mmHg
